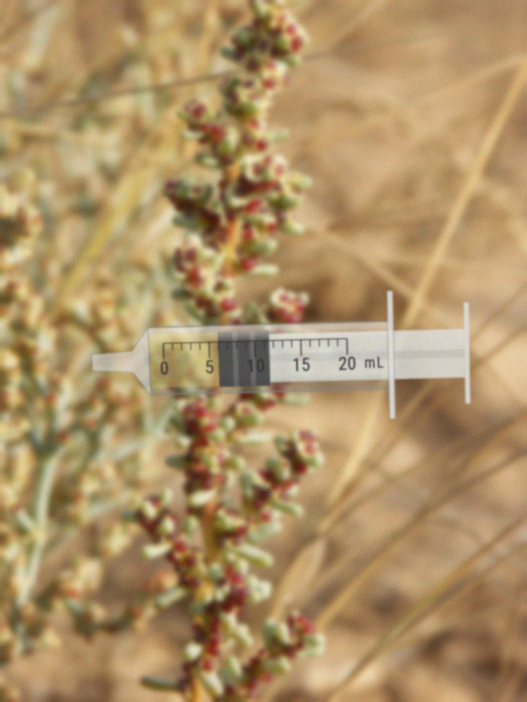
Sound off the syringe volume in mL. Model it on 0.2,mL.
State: 6,mL
